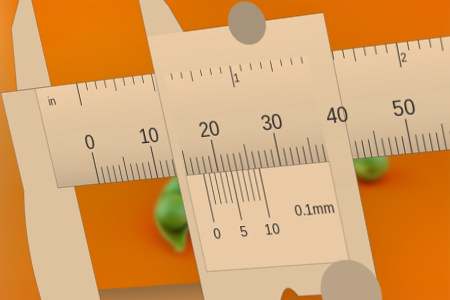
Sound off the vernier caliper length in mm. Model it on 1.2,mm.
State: 17.6,mm
